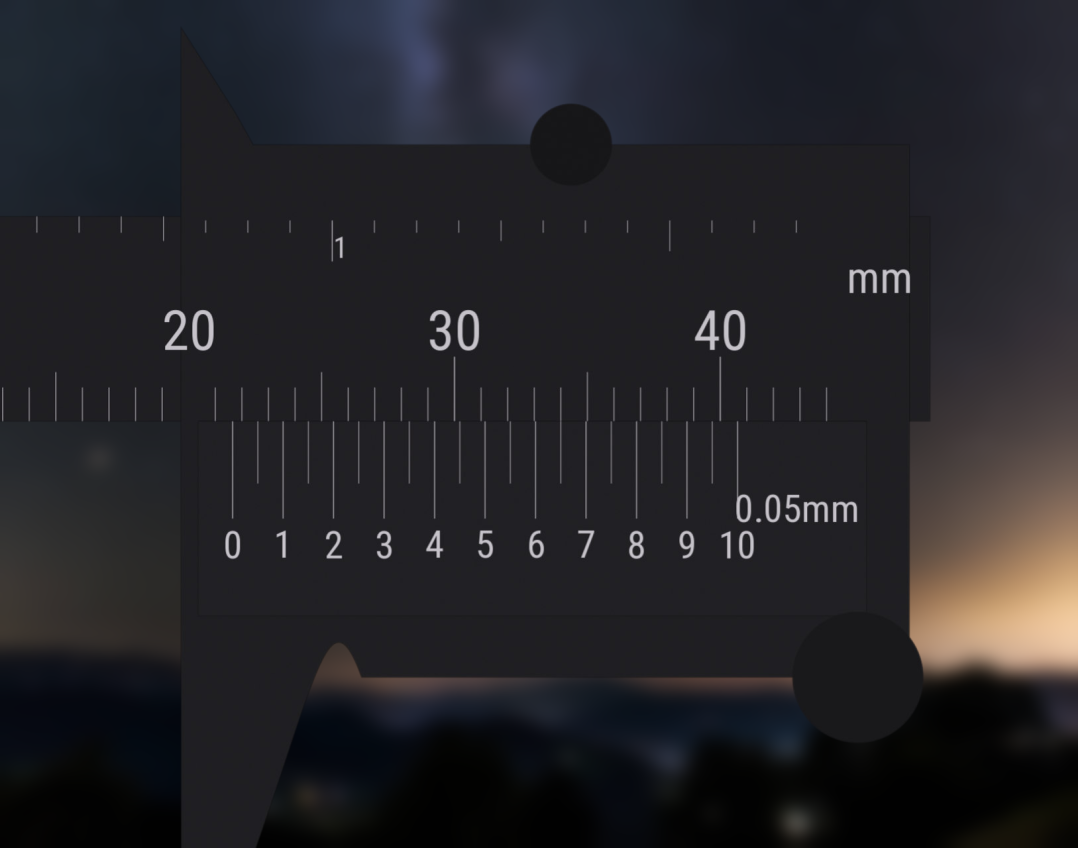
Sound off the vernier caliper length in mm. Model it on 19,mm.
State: 21.65,mm
